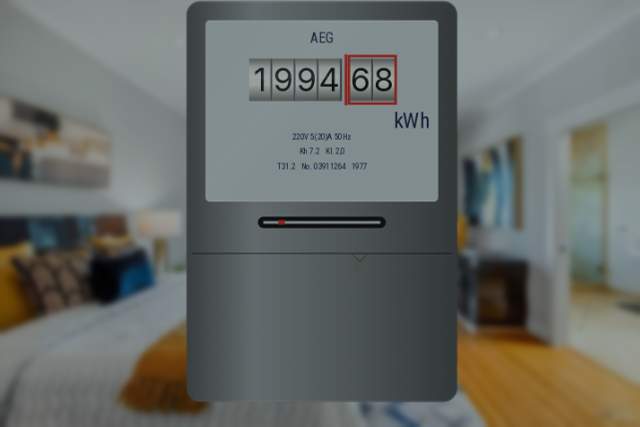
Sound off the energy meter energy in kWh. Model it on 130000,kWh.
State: 1994.68,kWh
